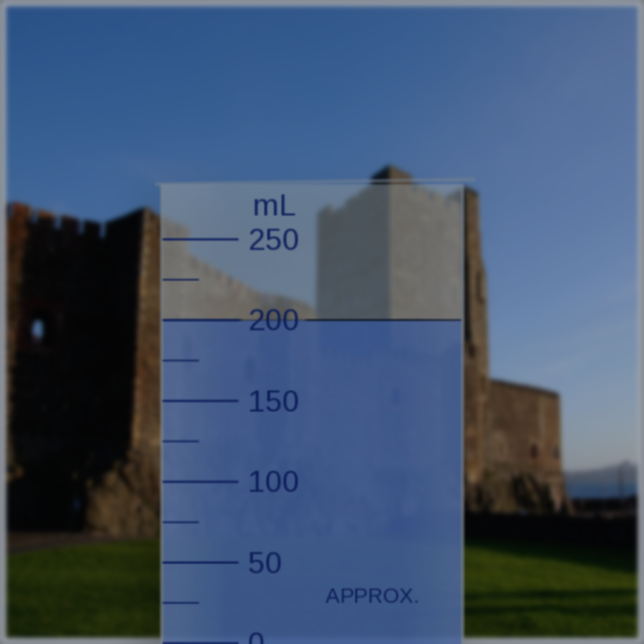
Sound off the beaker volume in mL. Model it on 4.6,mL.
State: 200,mL
